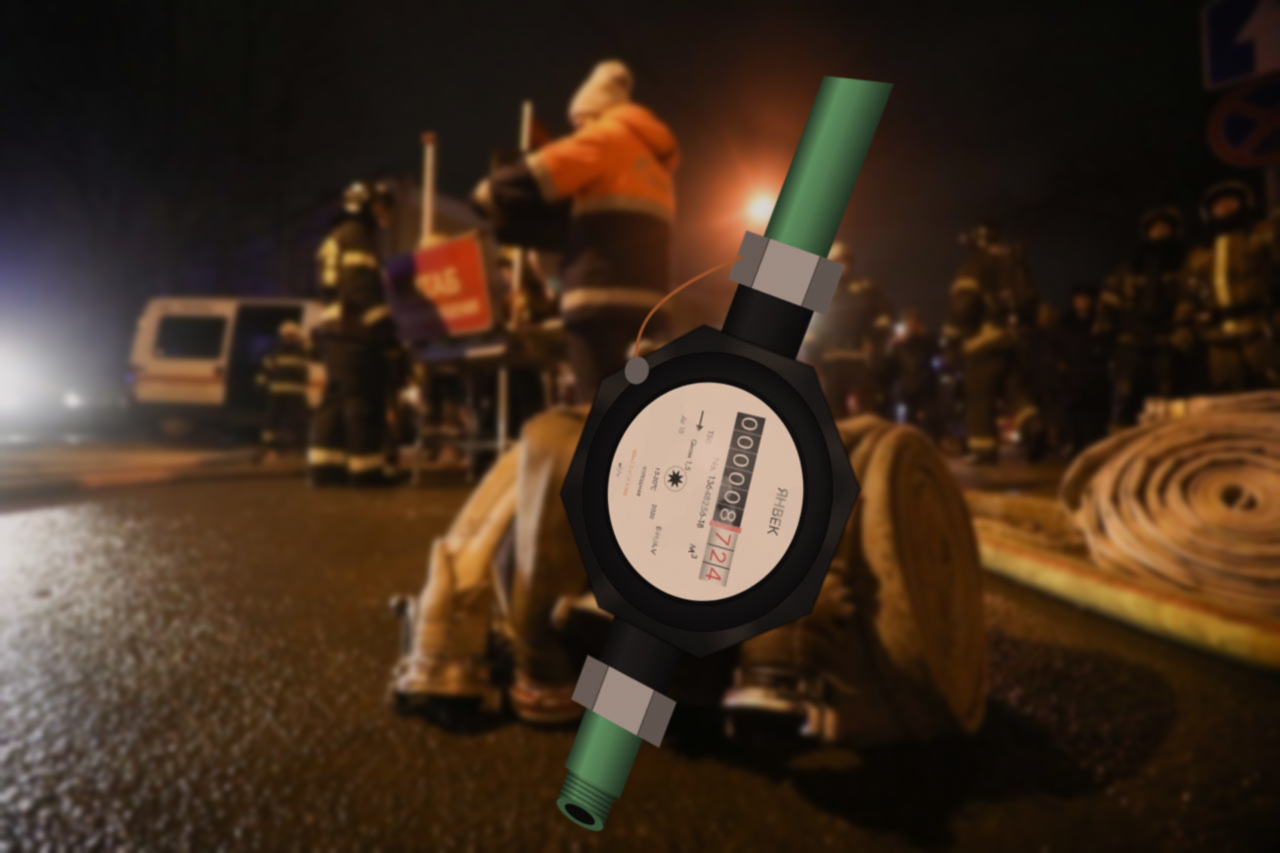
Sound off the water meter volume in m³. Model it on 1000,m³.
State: 8.724,m³
